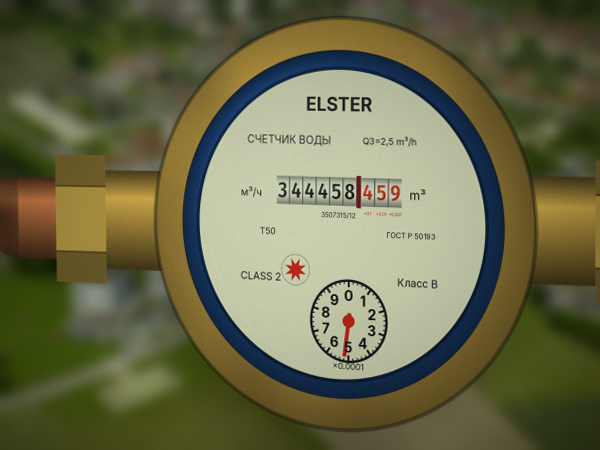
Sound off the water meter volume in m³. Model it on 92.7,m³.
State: 344458.4595,m³
